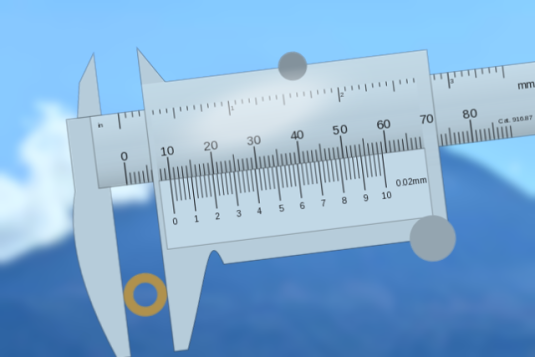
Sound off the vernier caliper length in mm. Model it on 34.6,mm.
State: 10.0,mm
